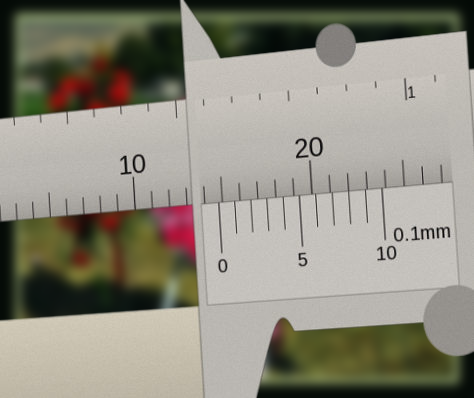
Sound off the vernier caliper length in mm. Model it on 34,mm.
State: 14.8,mm
